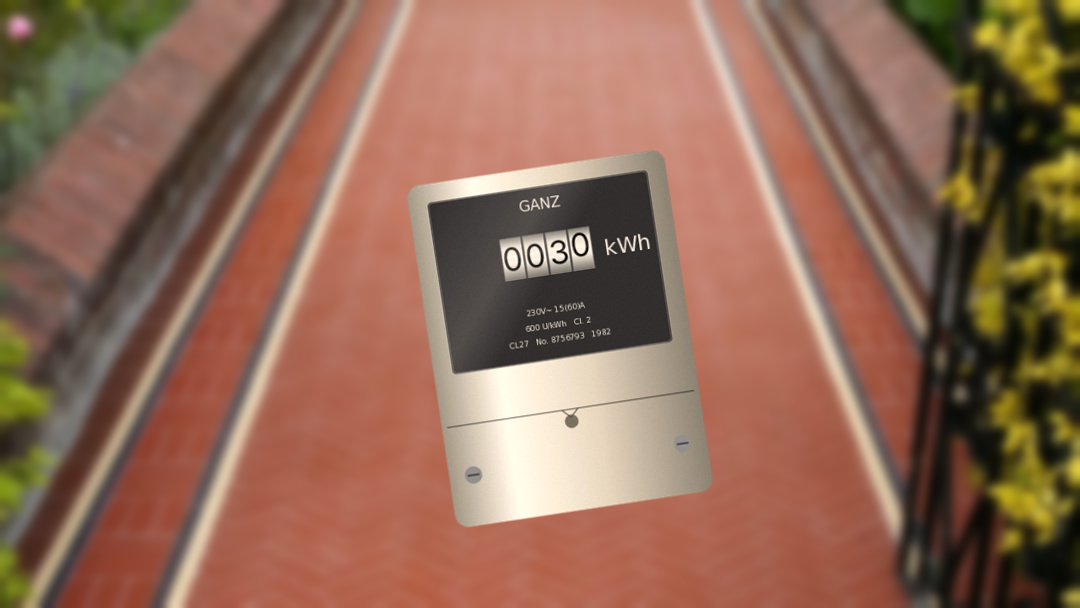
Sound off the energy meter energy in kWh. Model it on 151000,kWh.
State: 30,kWh
